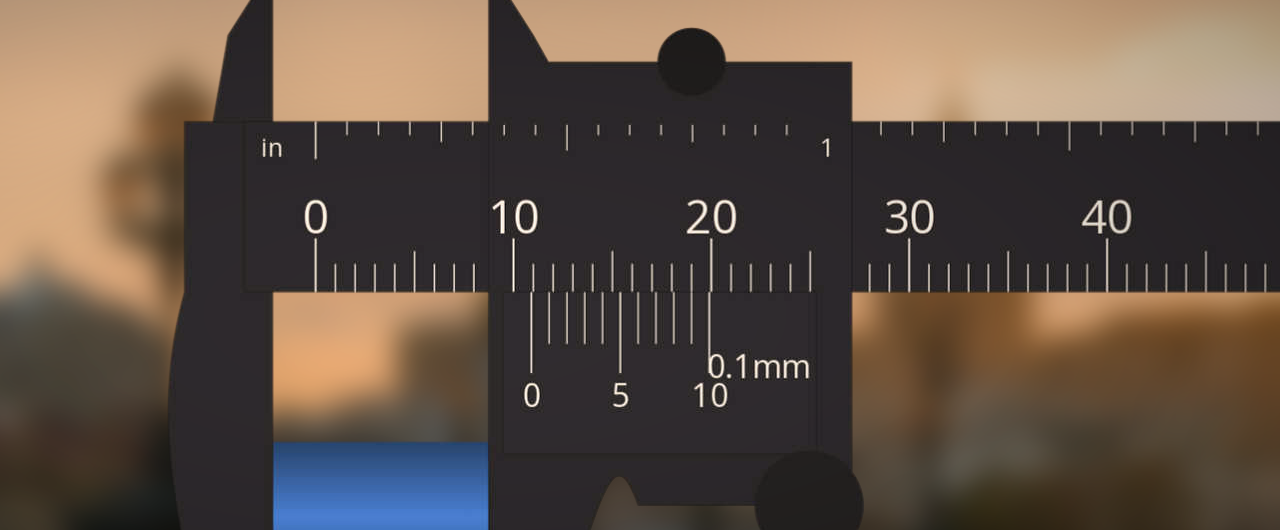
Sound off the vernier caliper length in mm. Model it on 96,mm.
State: 10.9,mm
